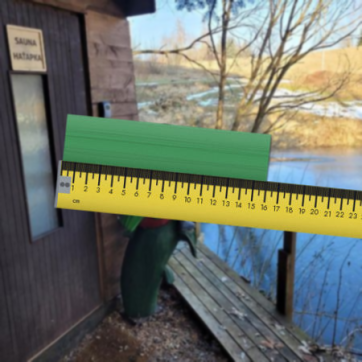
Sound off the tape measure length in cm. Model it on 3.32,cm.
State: 16,cm
